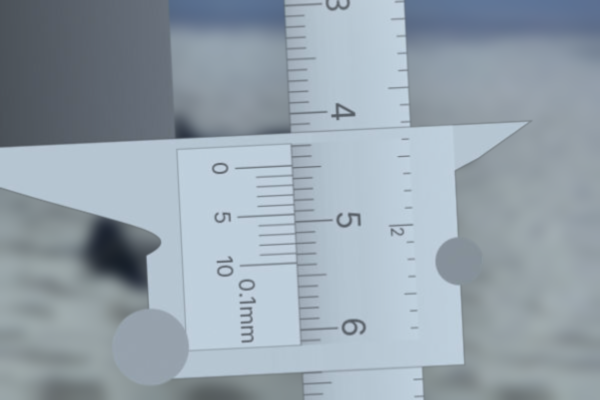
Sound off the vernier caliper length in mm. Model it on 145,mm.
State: 44.8,mm
